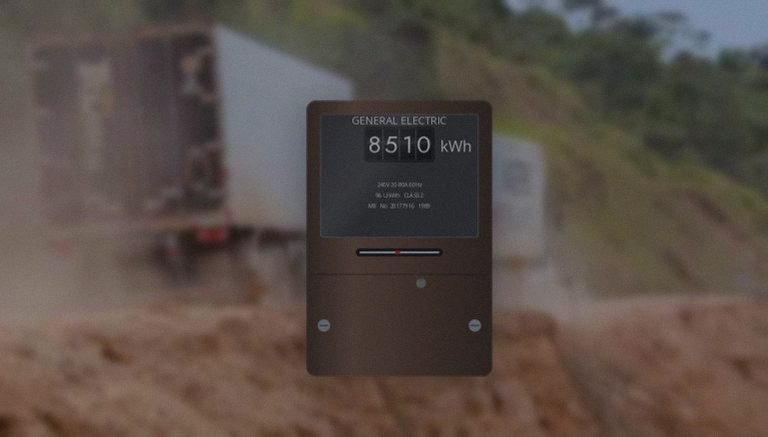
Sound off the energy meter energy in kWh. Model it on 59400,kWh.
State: 8510,kWh
